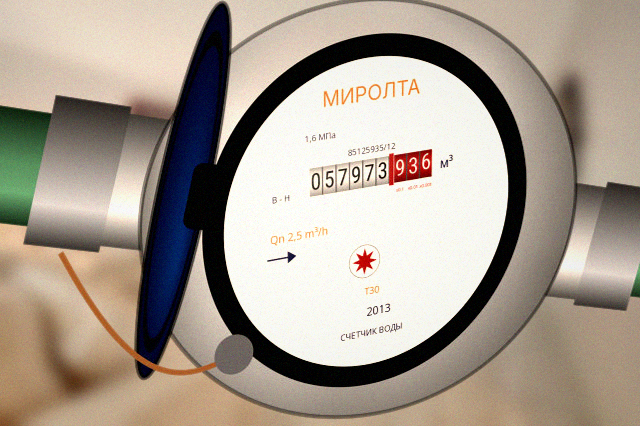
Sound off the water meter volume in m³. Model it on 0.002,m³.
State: 57973.936,m³
